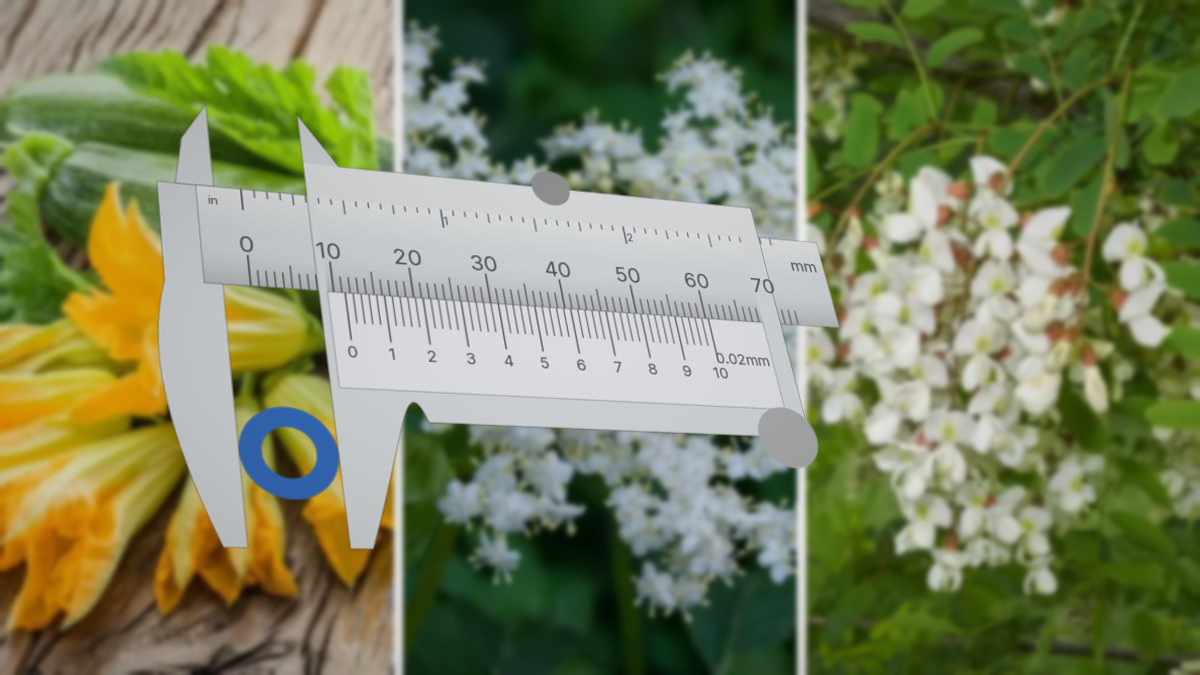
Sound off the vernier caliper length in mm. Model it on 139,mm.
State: 11.4,mm
